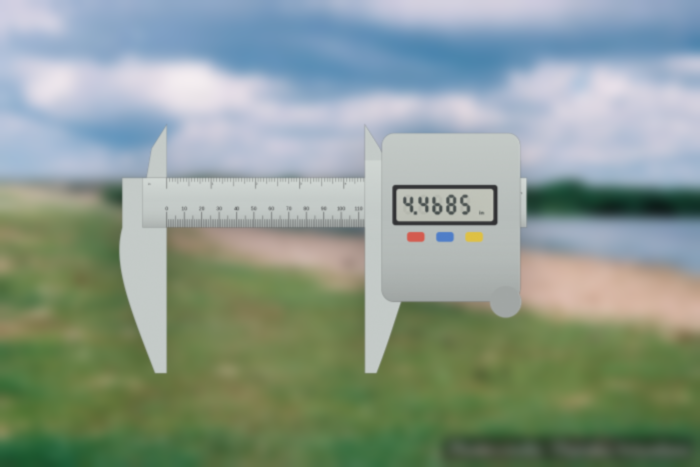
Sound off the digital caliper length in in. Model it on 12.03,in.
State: 4.4685,in
